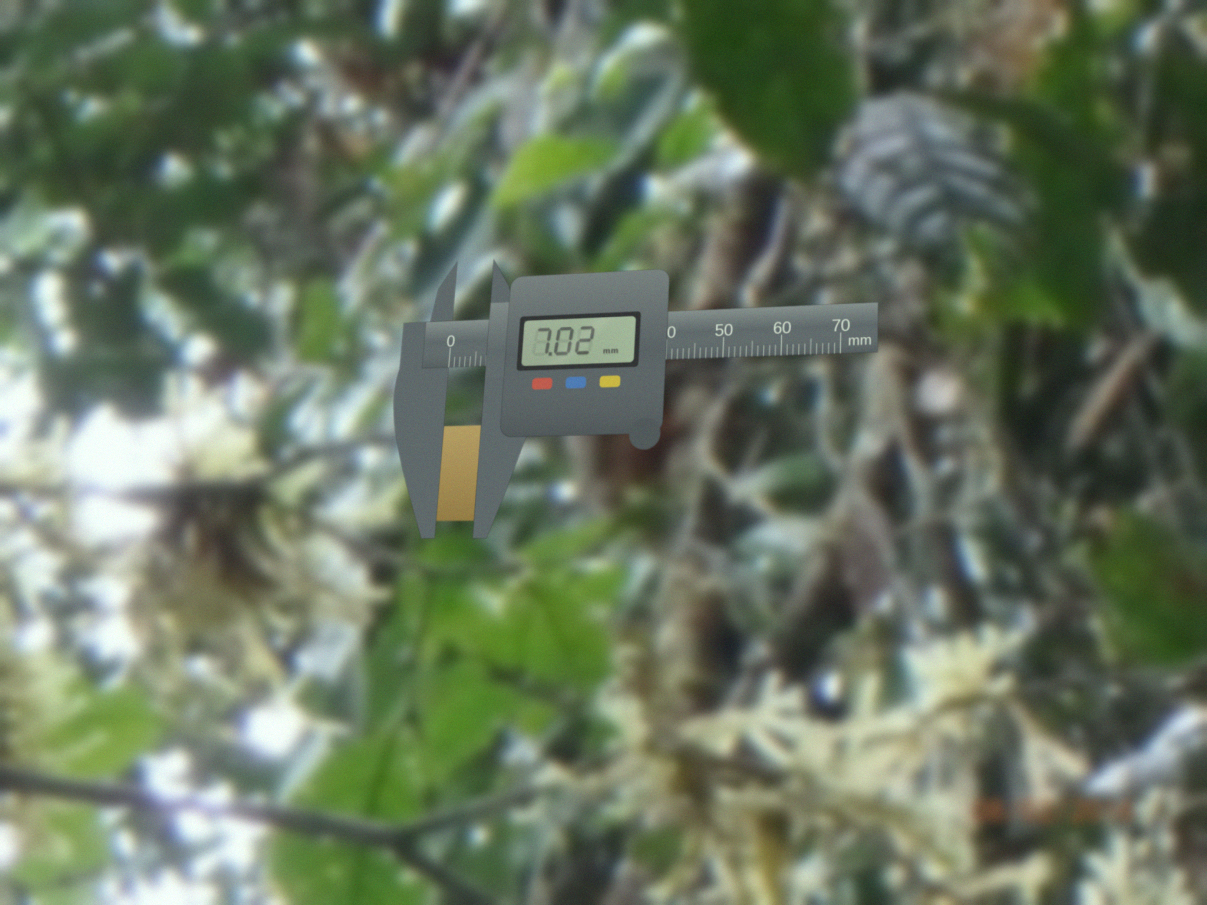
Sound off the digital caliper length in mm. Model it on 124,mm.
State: 7.02,mm
